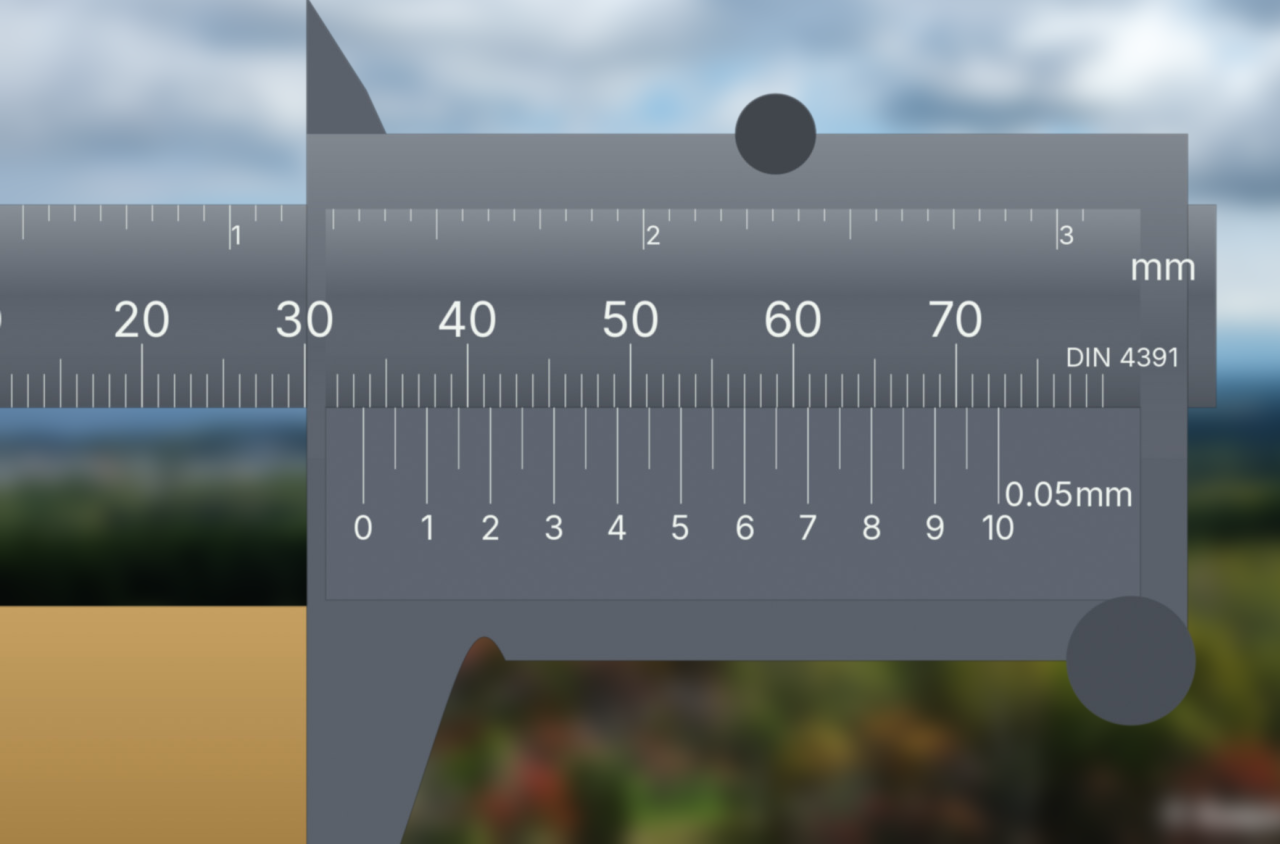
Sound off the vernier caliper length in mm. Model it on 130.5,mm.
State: 33.6,mm
